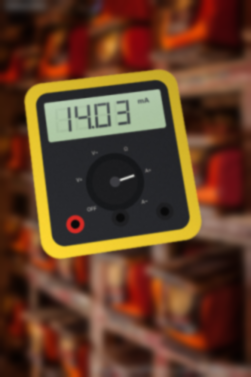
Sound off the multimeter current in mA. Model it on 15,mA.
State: 14.03,mA
